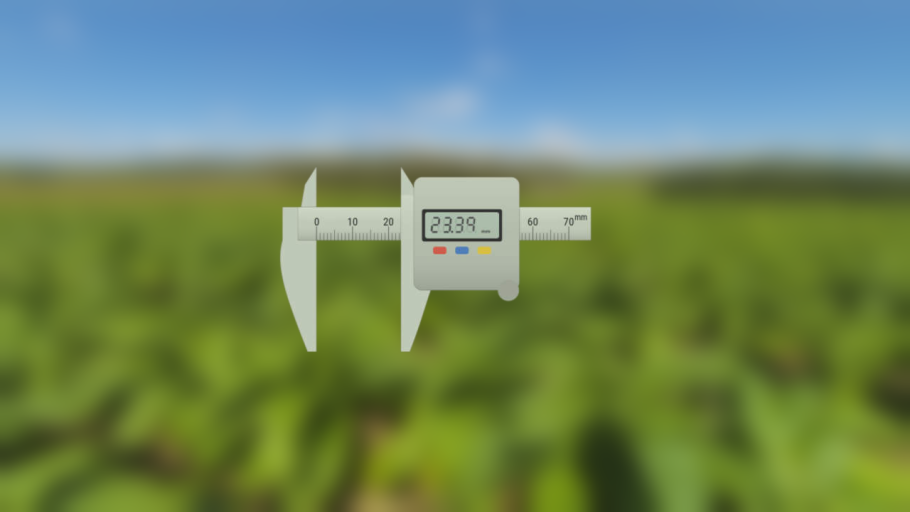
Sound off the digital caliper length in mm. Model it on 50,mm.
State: 23.39,mm
